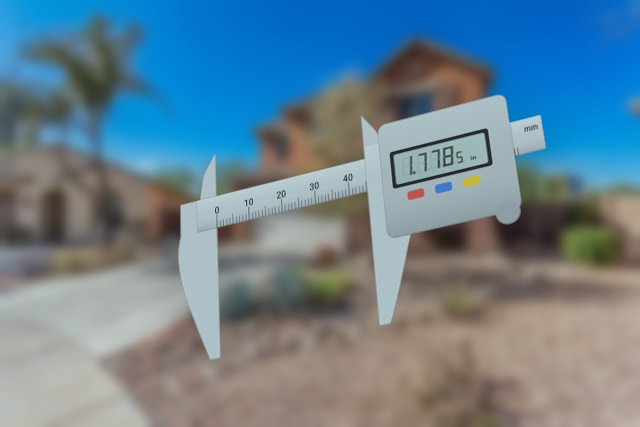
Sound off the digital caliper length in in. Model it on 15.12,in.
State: 1.7785,in
